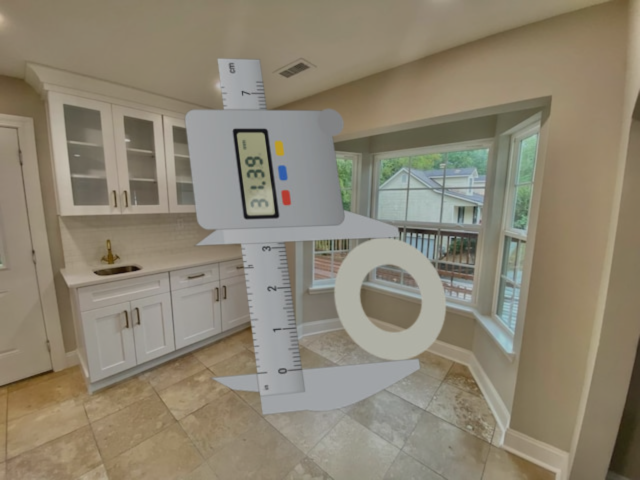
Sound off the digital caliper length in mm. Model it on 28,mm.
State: 31.39,mm
